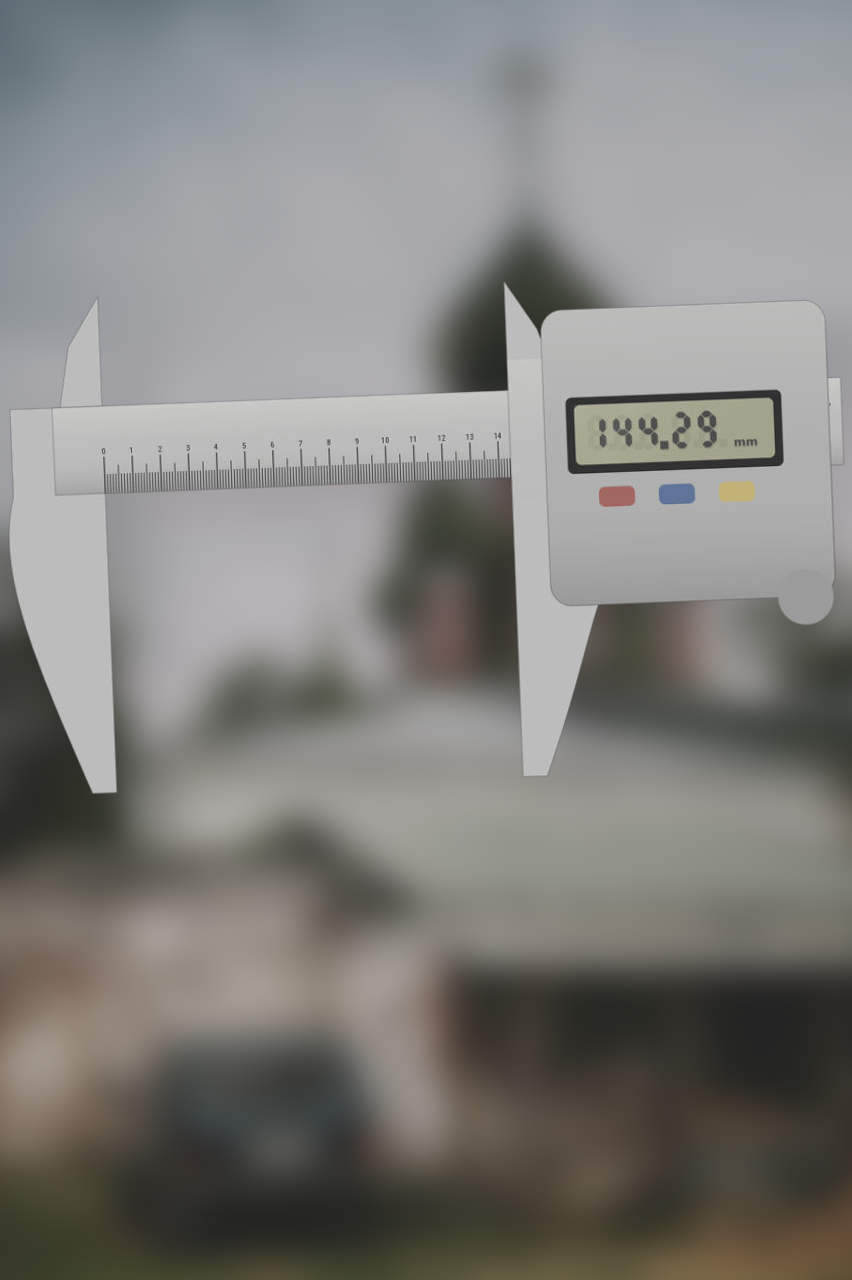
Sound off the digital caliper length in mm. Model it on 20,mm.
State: 144.29,mm
